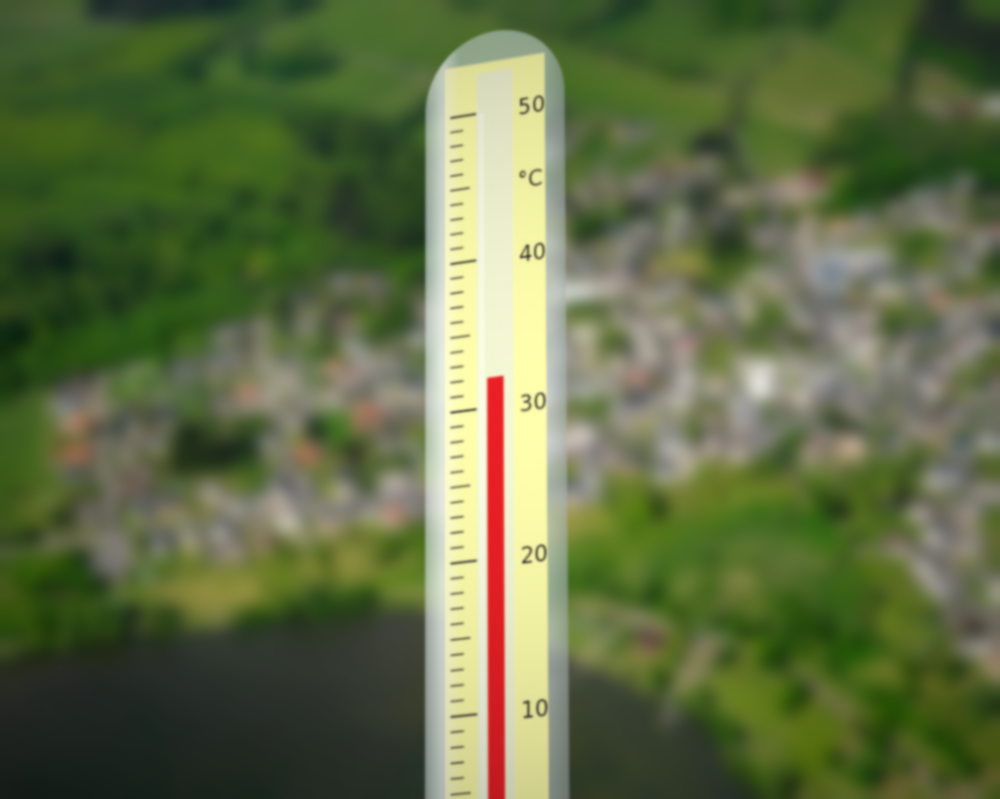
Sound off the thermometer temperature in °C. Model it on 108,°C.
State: 32,°C
